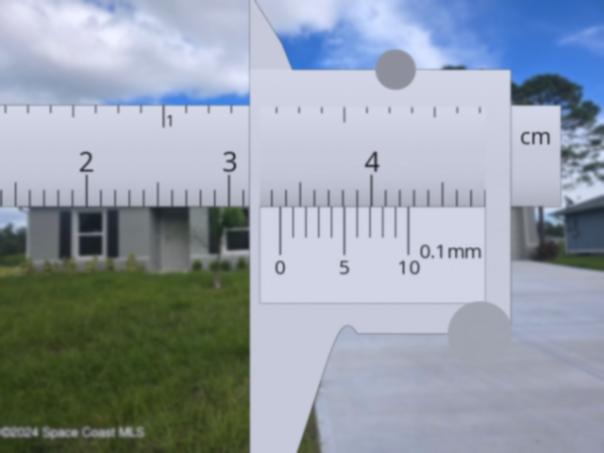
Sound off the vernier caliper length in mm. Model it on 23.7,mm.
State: 33.6,mm
